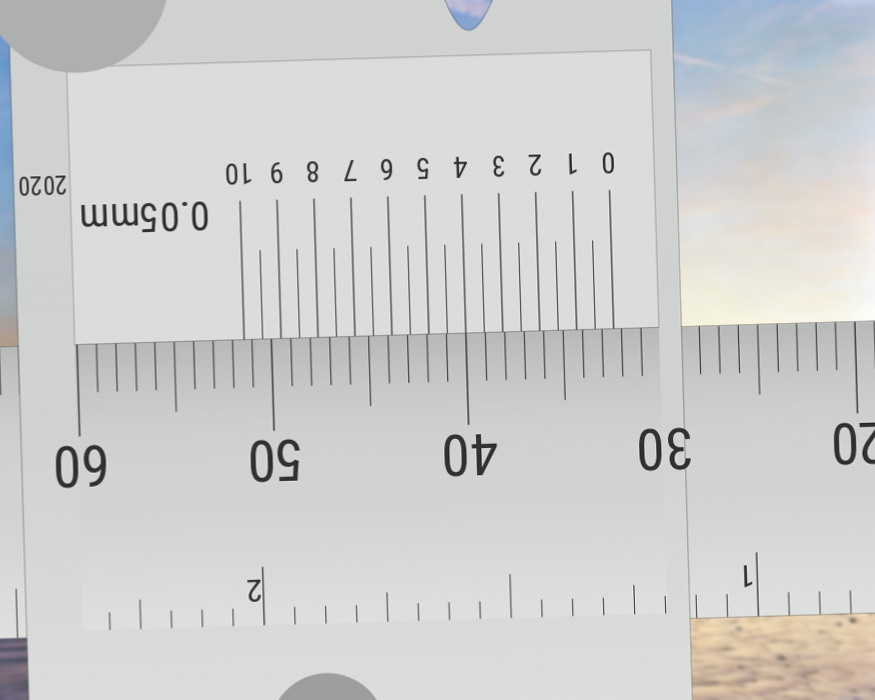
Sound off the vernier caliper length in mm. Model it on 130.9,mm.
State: 32.4,mm
